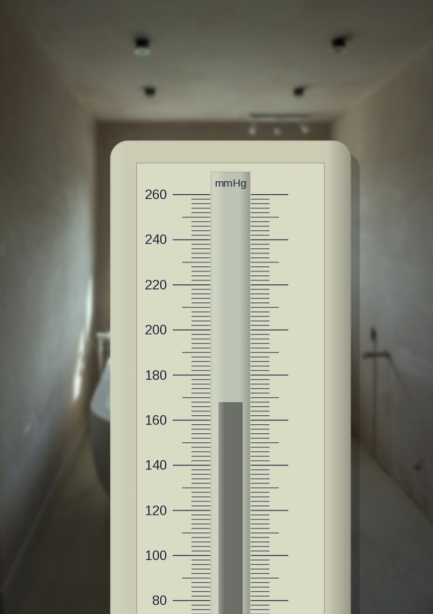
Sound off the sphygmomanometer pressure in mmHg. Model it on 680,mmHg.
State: 168,mmHg
